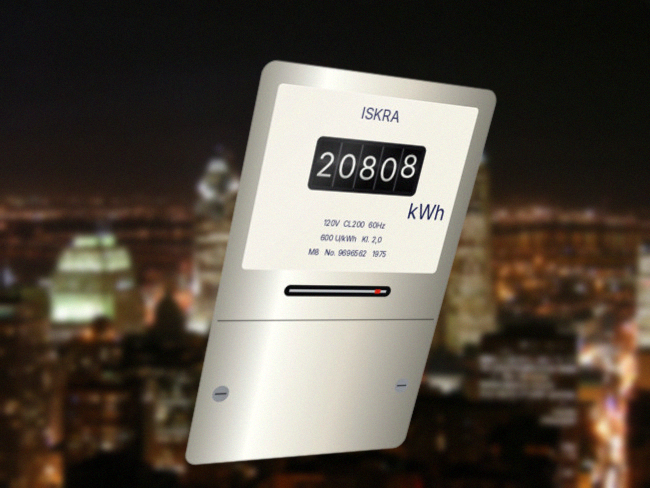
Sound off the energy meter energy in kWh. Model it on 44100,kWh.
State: 20808,kWh
